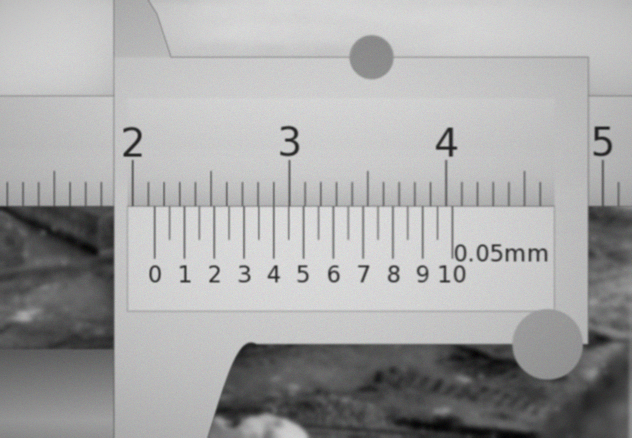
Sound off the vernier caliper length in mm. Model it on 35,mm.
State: 21.4,mm
